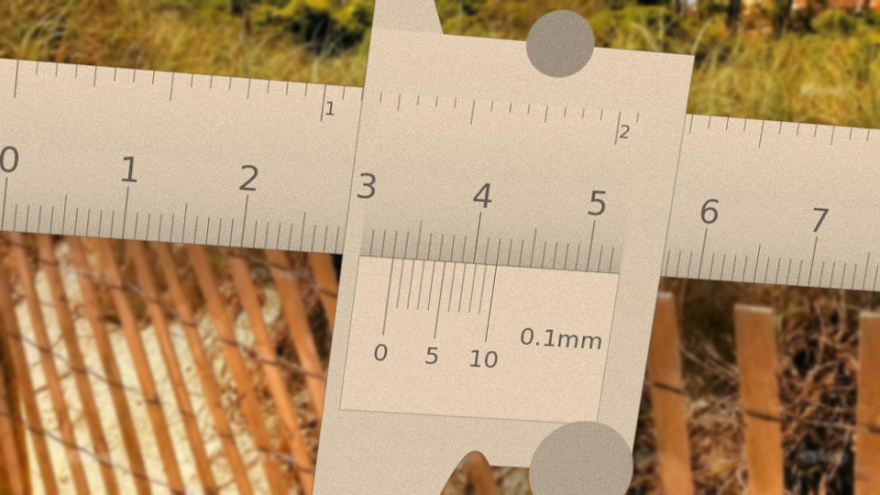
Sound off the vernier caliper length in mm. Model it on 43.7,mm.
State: 33.0,mm
